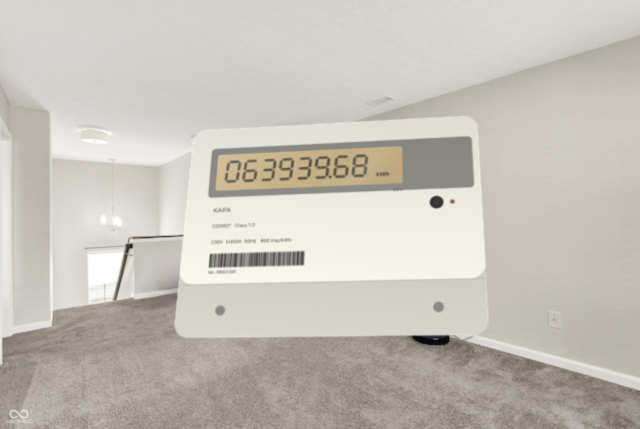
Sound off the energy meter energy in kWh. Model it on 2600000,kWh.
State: 63939.68,kWh
